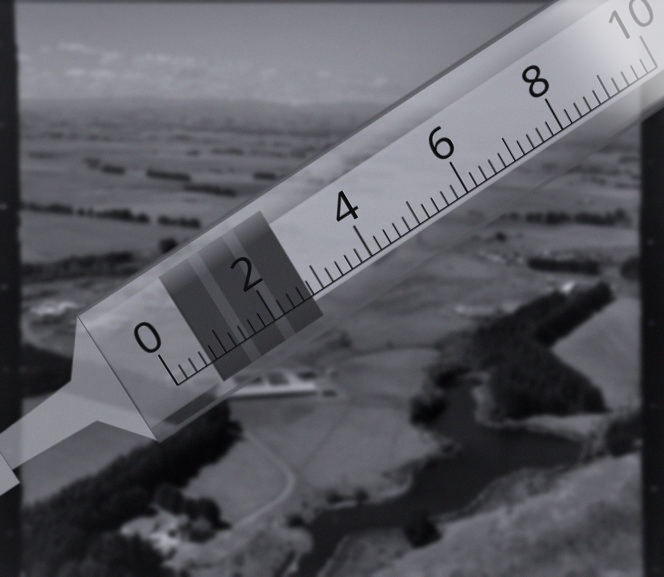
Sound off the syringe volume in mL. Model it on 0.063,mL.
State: 0.7,mL
